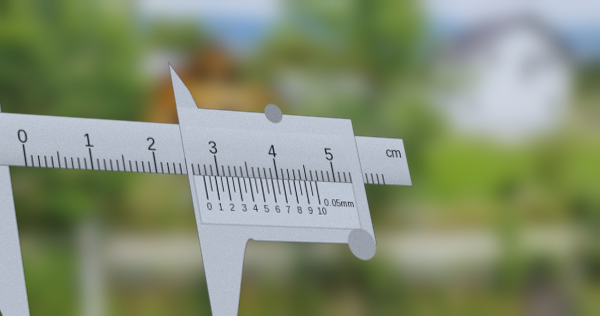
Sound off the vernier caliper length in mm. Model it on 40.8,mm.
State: 27.6,mm
